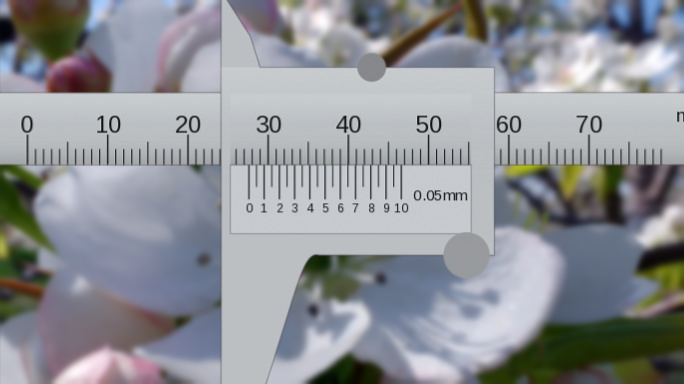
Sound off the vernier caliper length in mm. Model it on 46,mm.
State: 27.6,mm
